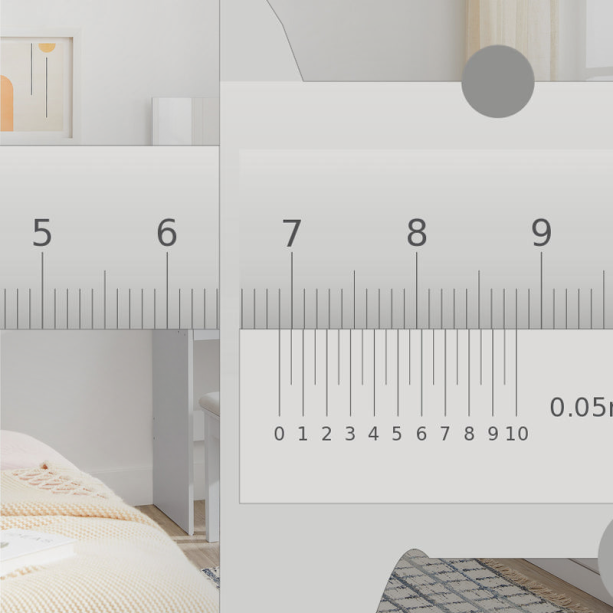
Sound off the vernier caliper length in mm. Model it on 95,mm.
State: 69.0,mm
